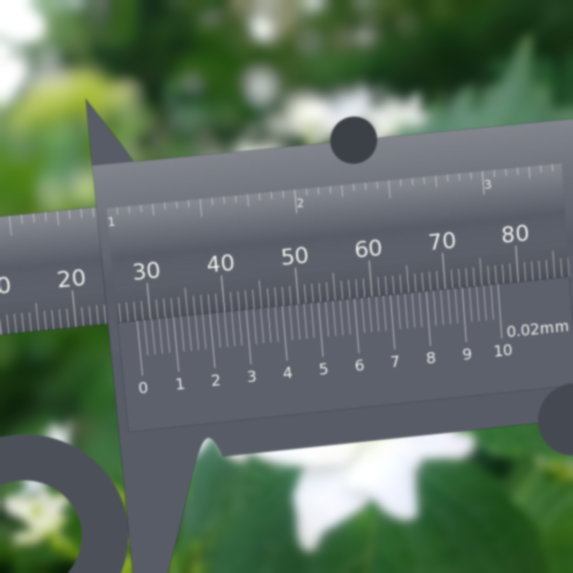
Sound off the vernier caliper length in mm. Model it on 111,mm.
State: 28.2,mm
